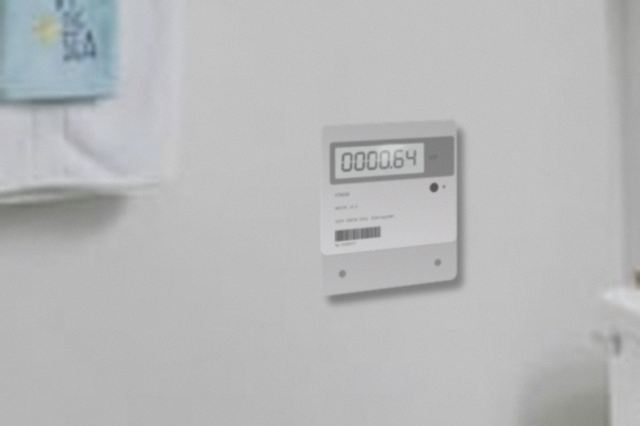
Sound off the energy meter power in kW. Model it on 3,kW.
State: 0.64,kW
